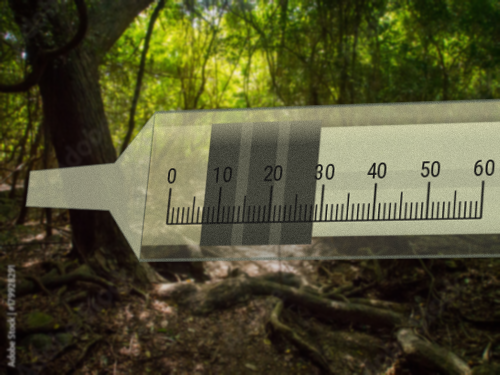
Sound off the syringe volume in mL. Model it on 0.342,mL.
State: 7,mL
